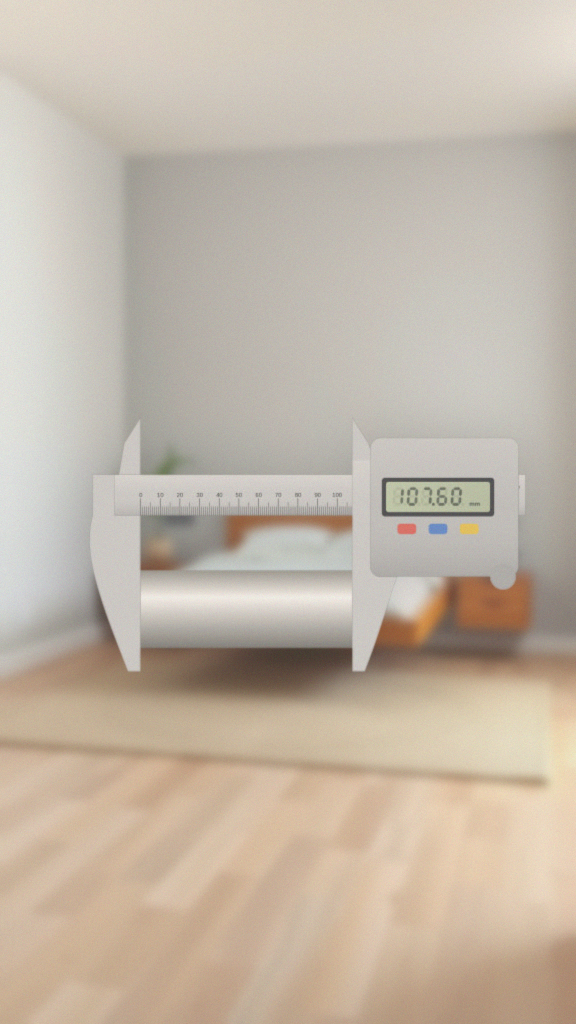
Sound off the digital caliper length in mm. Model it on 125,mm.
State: 107.60,mm
